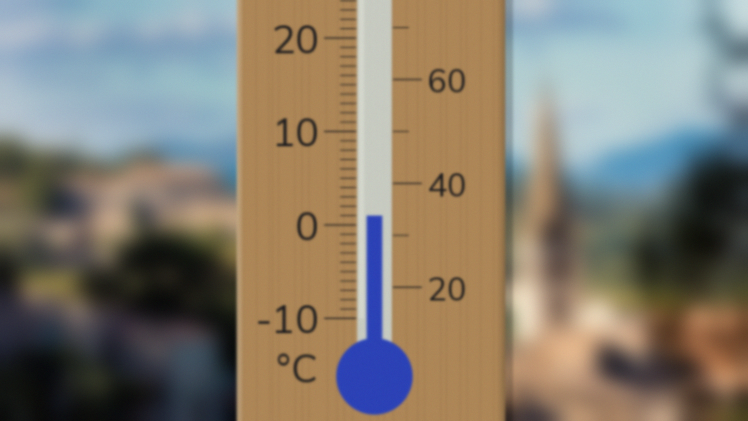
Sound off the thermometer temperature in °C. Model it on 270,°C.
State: 1,°C
